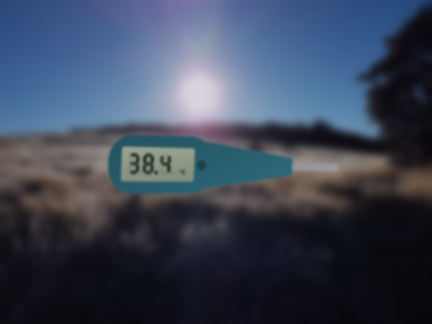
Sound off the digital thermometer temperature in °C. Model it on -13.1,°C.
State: 38.4,°C
